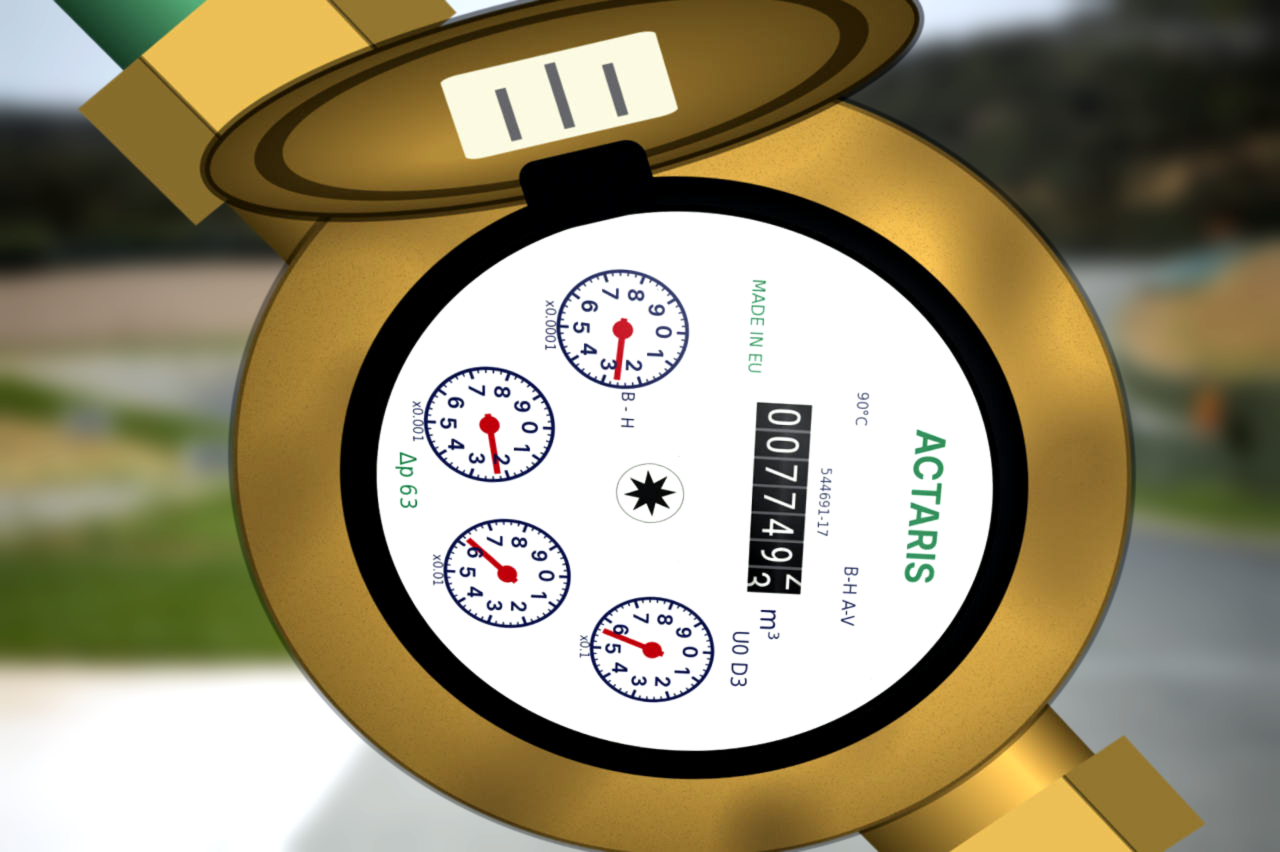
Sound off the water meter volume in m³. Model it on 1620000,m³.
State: 77492.5622,m³
